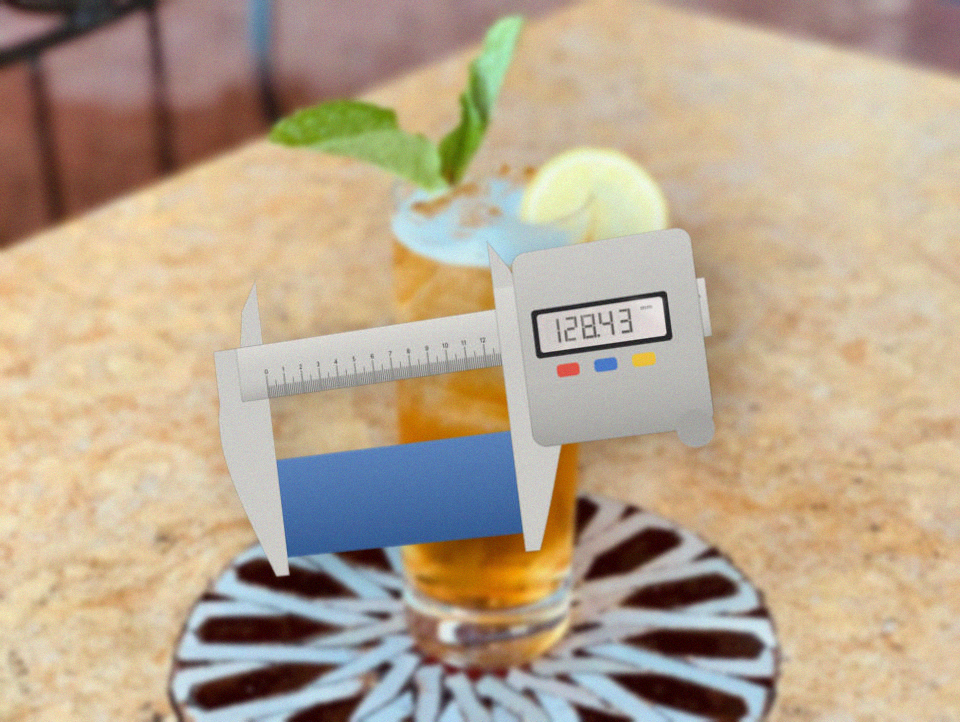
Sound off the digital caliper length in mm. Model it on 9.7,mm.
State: 128.43,mm
